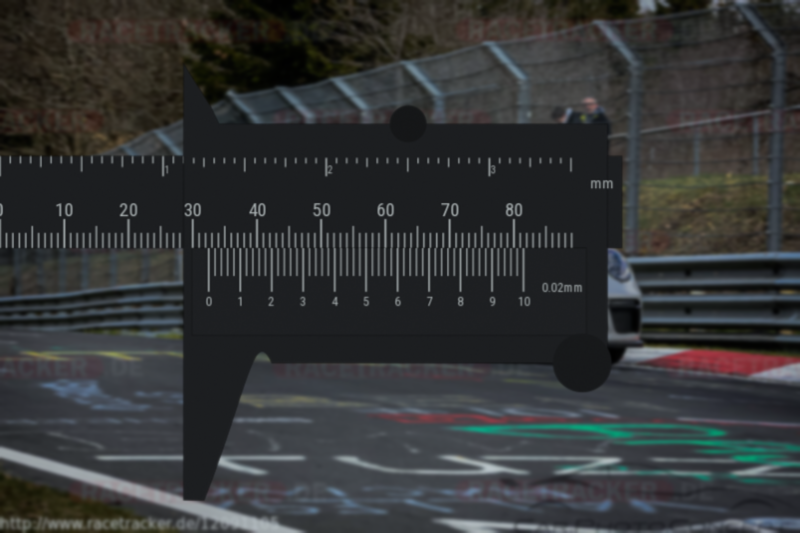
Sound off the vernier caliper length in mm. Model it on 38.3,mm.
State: 32.5,mm
